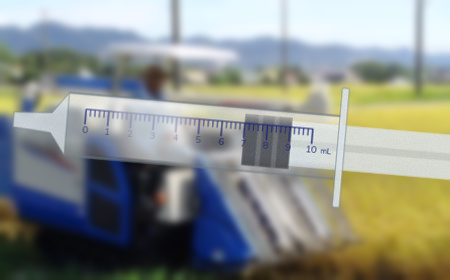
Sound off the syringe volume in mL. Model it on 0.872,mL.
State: 7,mL
